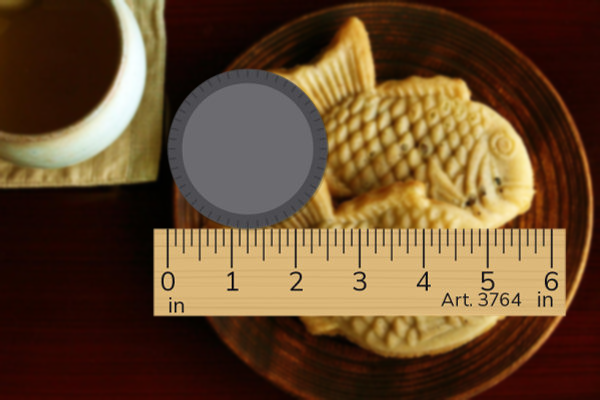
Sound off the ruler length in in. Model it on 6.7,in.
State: 2.5,in
